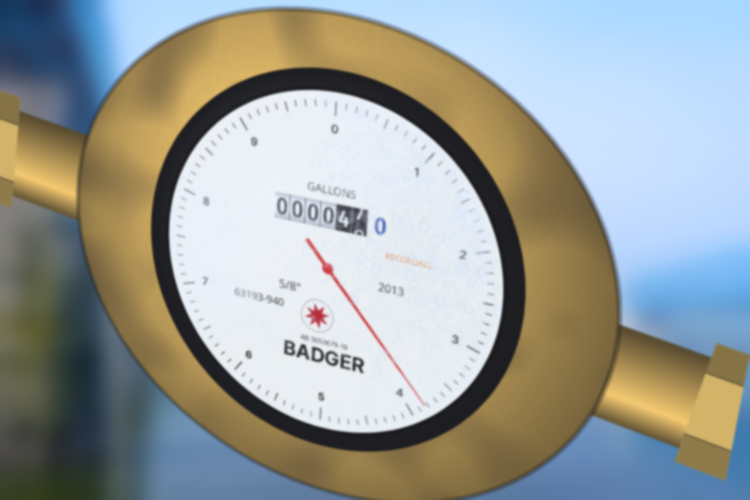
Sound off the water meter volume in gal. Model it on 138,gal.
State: 473.8,gal
